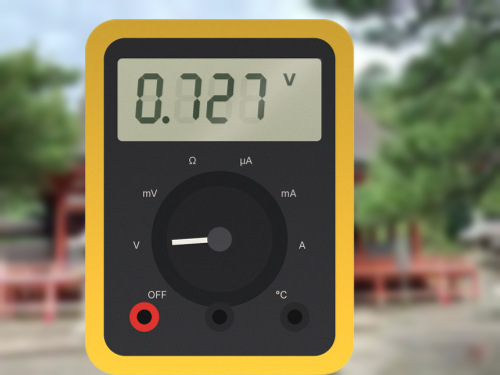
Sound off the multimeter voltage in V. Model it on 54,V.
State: 0.727,V
